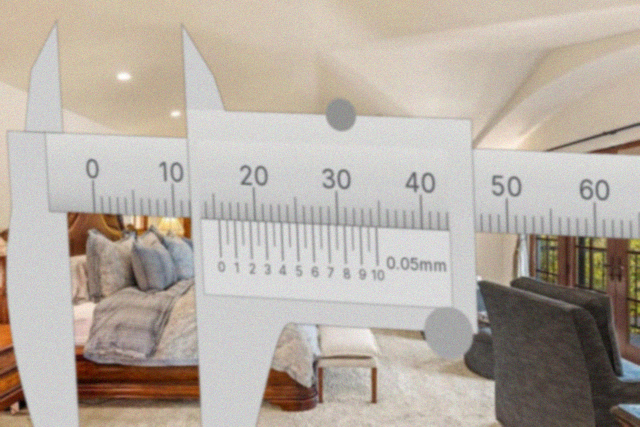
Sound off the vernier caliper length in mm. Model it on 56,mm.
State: 15.6,mm
